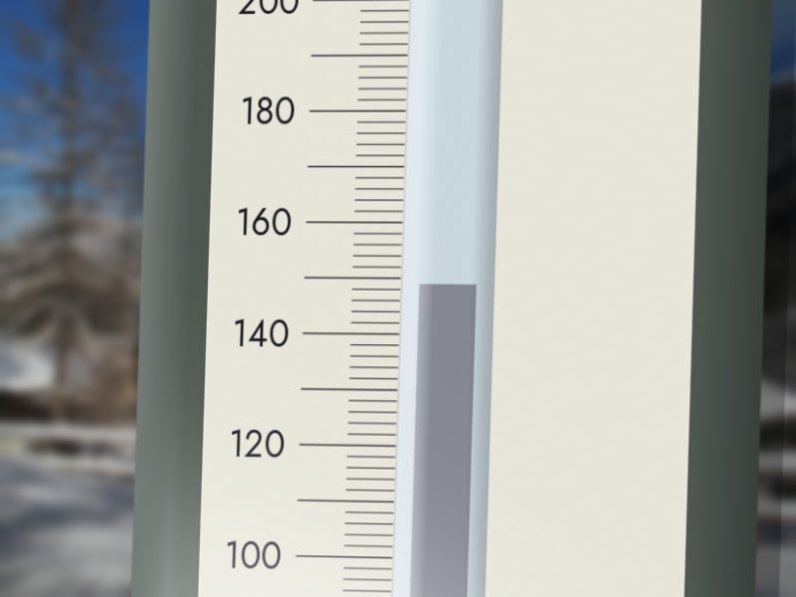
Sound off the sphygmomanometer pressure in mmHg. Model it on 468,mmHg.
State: 149,mmHg
